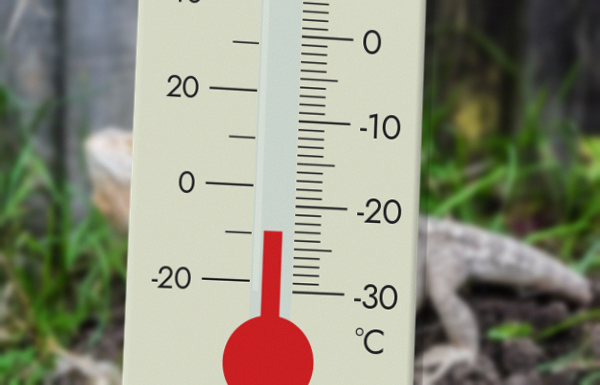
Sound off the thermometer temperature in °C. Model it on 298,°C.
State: -23,°C
